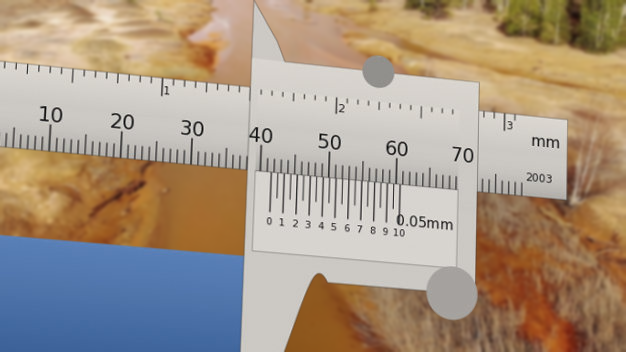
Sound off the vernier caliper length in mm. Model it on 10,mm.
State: 41.6,mm
